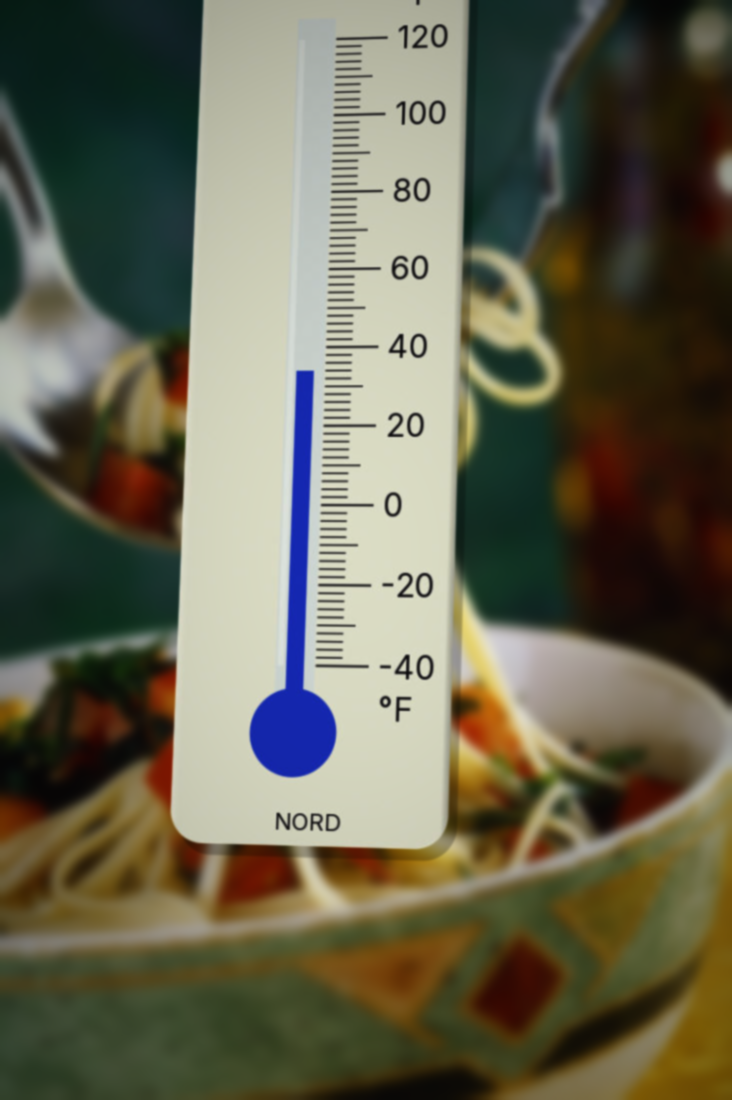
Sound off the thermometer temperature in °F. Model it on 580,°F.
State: 34,°F
